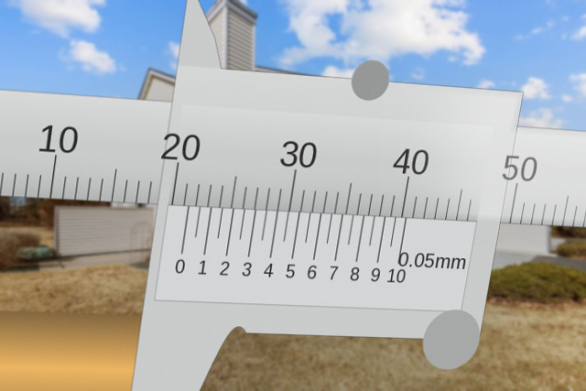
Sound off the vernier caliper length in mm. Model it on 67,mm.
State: 21.4,mm
